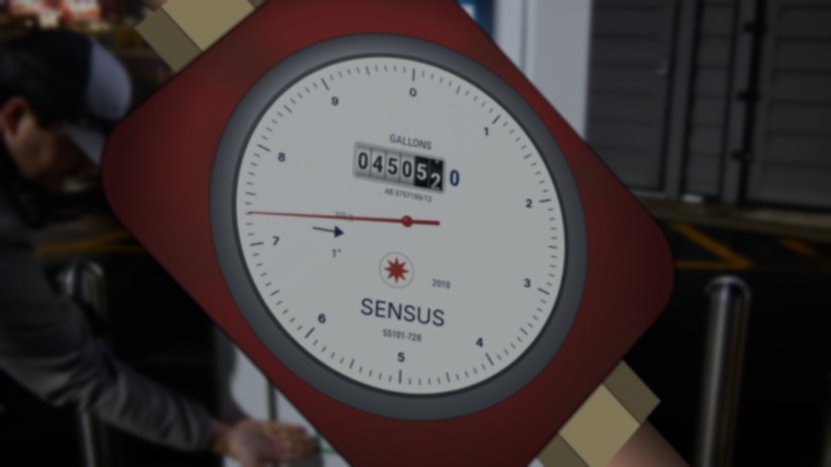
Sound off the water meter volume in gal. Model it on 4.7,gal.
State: 450517.3,gal
